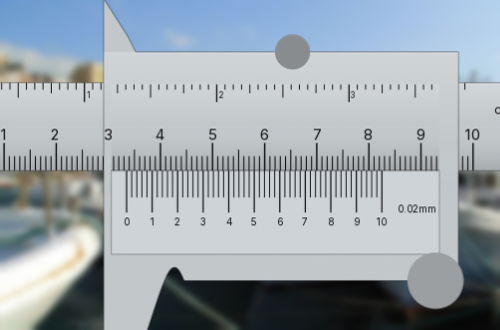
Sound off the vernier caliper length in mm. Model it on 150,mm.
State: 33.5,mm
